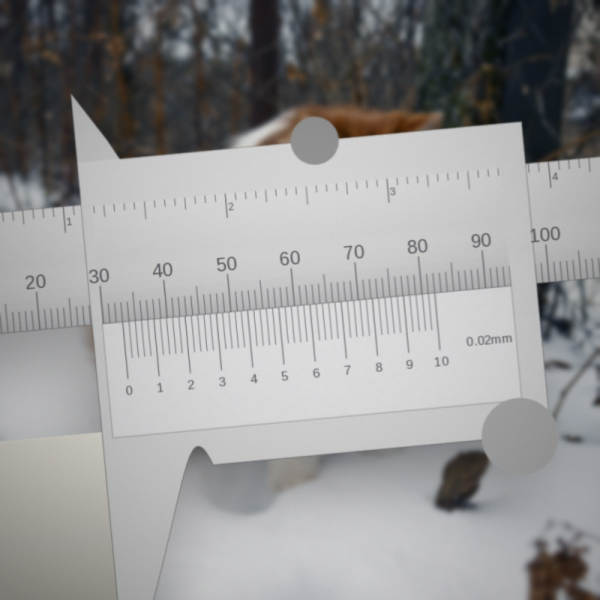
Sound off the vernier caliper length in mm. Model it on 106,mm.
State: 33.0,mm
